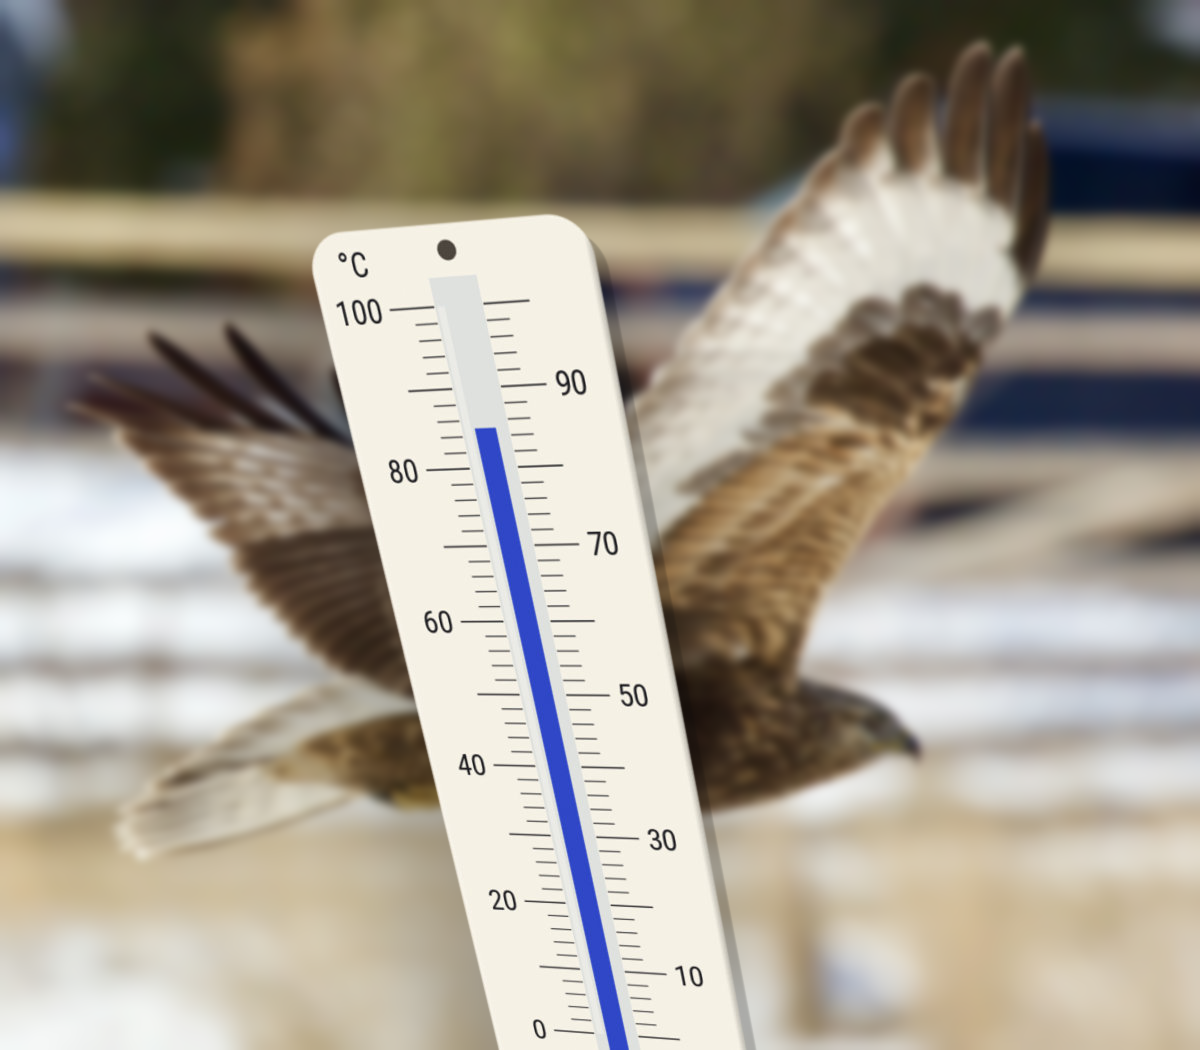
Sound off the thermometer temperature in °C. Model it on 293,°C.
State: 85,°C
